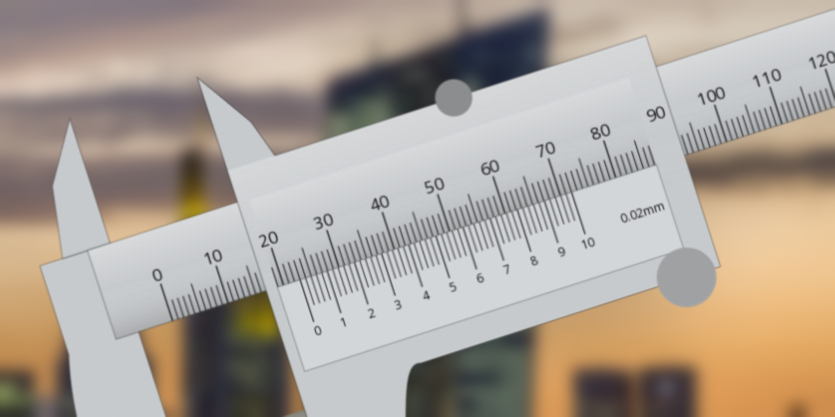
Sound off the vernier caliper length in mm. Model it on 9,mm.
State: 23.0,mm
